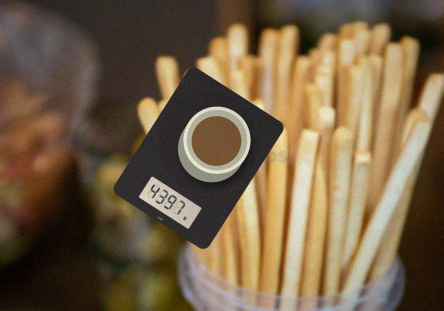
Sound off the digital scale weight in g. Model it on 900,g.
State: 4397,g
